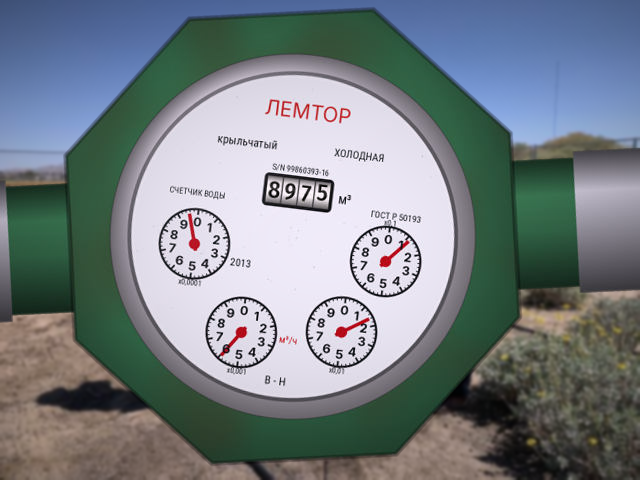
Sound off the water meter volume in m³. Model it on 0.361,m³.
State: 8975.1159,m³
